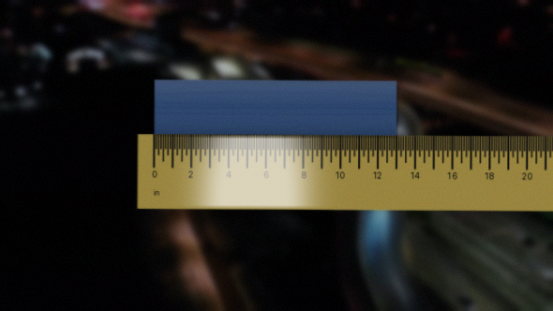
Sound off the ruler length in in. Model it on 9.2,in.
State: 13,in
